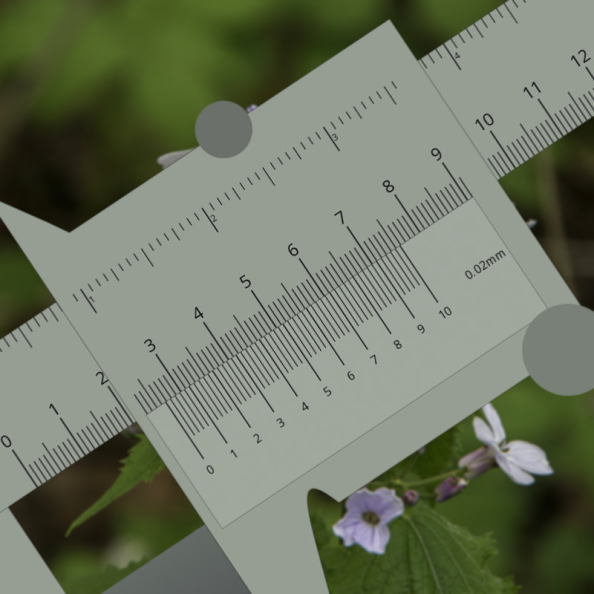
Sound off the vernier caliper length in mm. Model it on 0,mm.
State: 26.8,mm
